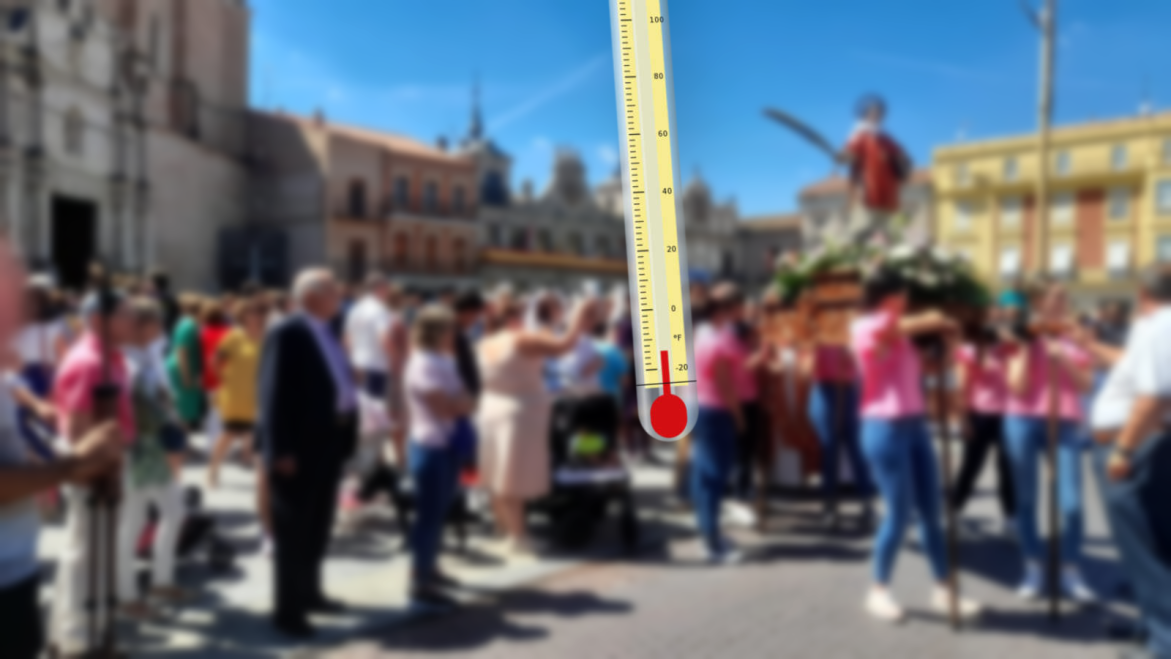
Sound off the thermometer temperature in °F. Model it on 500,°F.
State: -14,°F
